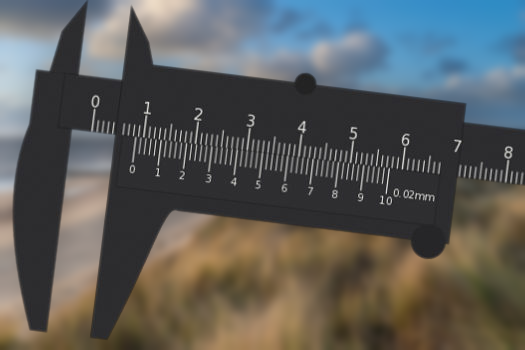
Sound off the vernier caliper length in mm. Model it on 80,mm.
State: 8.5,mm
